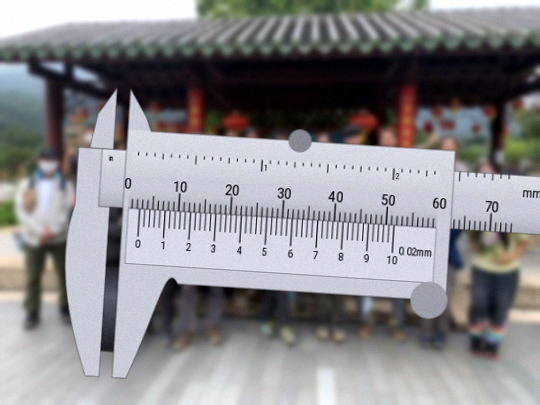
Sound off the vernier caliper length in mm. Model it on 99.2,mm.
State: 2.5,mm
